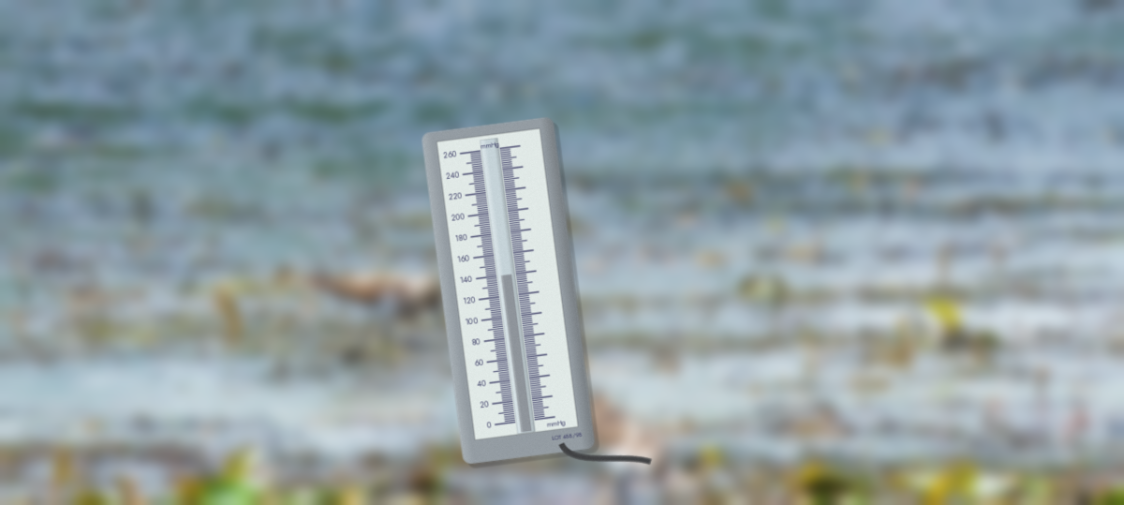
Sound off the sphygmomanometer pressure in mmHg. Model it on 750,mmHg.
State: 140,mmHg
